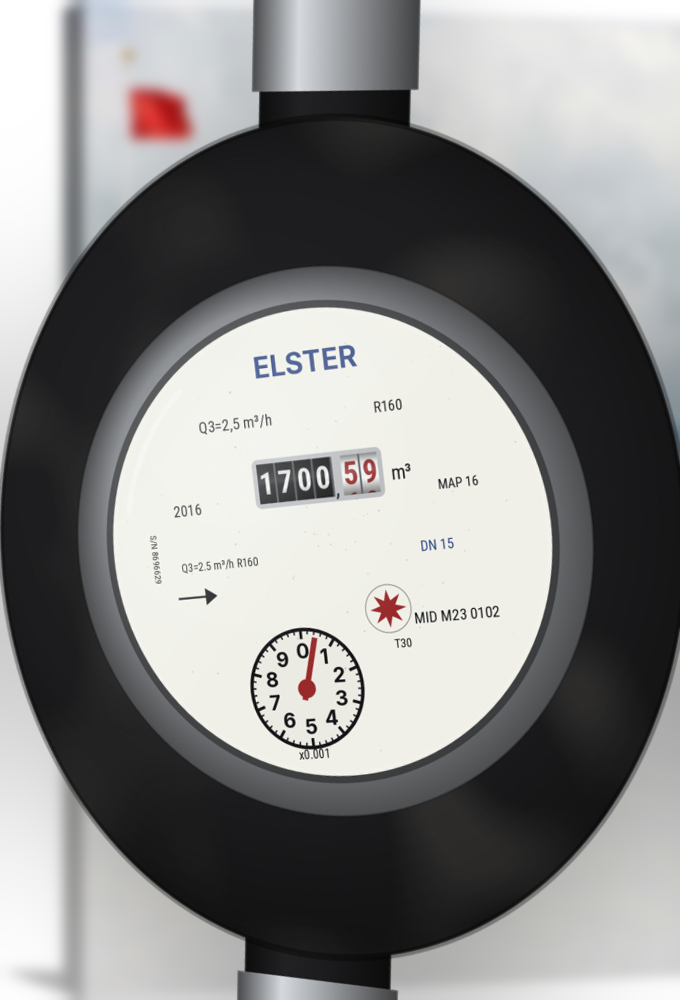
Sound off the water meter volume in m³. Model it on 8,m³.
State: 1700.590,m³
